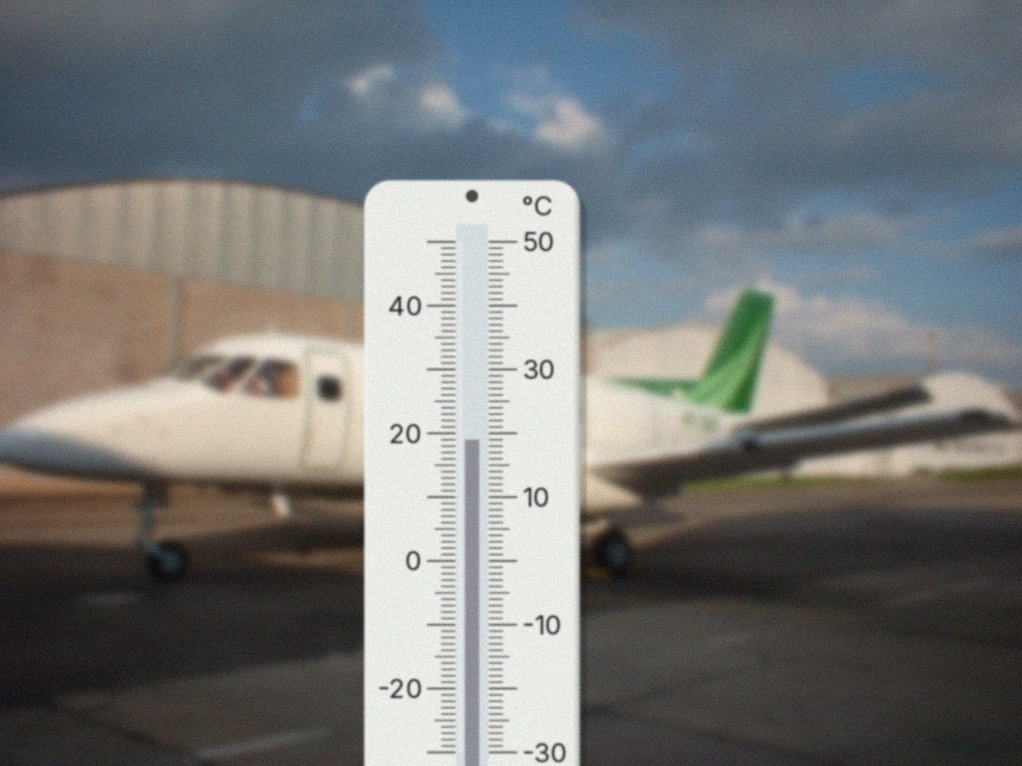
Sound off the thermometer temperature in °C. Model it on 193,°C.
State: 19,°C
